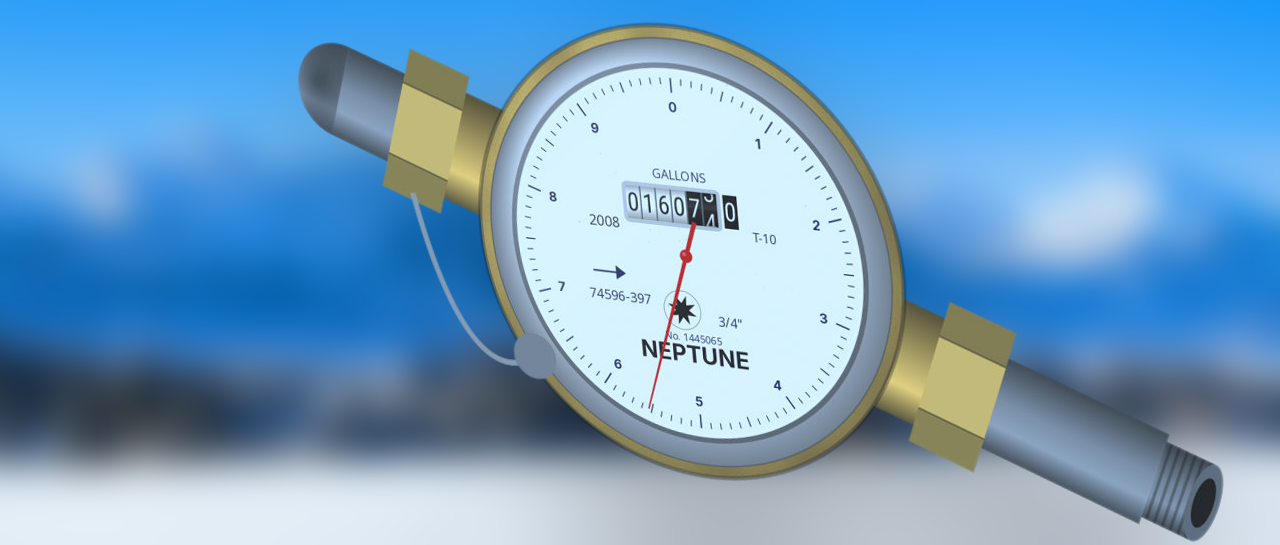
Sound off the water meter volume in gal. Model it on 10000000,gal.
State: 160735.5,gal
